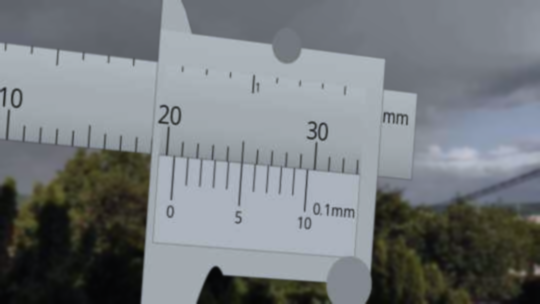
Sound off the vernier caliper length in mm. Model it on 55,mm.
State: 20.5,mm
